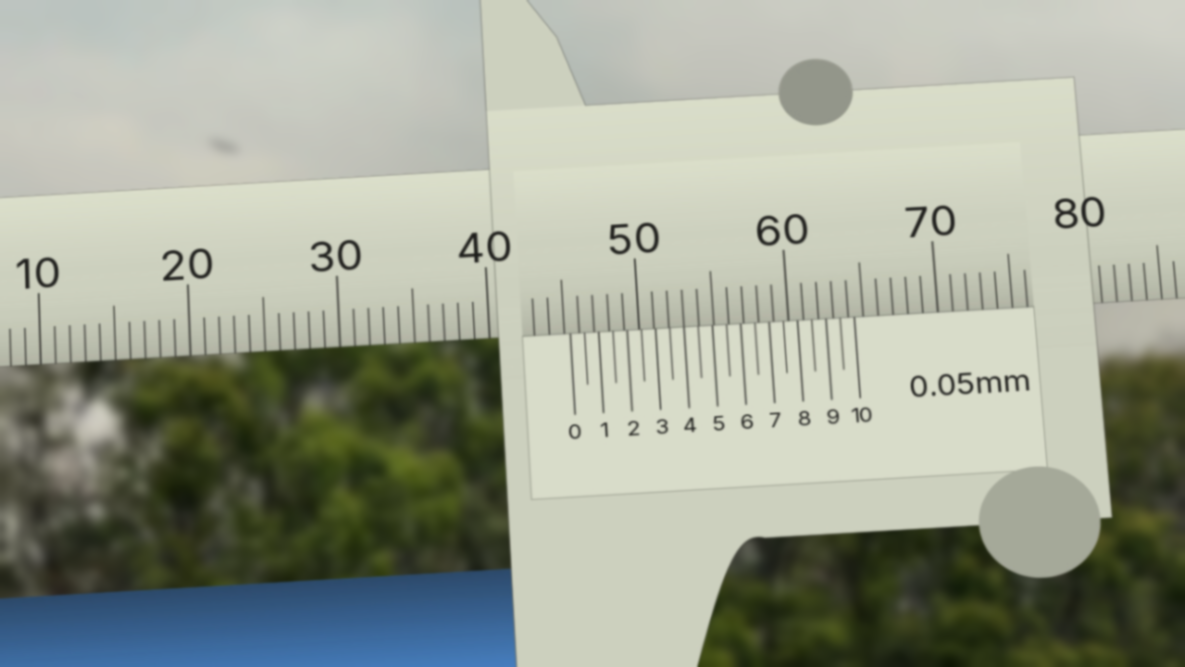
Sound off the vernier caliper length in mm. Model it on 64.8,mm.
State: 45.4,mm
